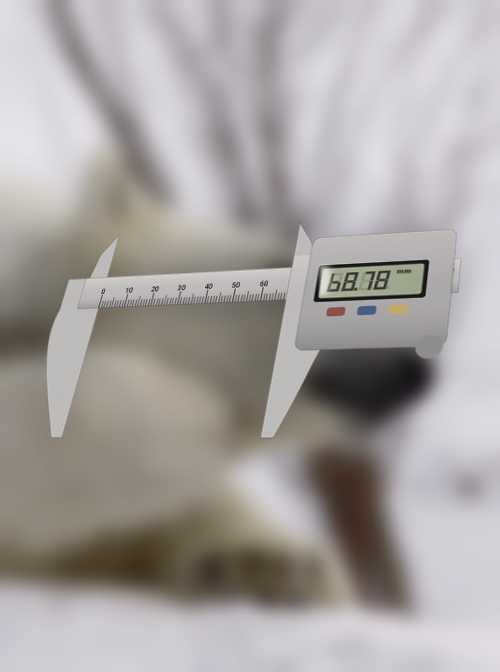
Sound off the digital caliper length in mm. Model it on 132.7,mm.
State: 68.78,mm
